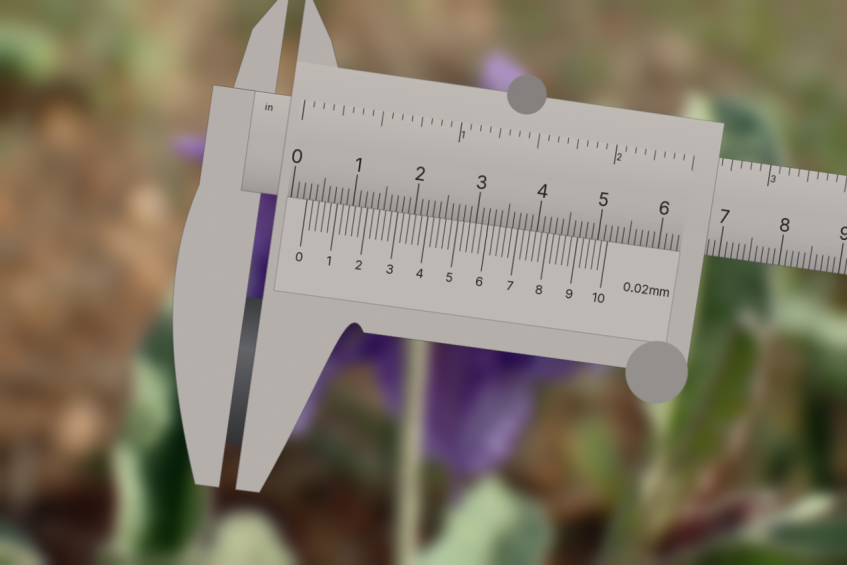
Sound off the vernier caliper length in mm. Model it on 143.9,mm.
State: 2.6,mm
